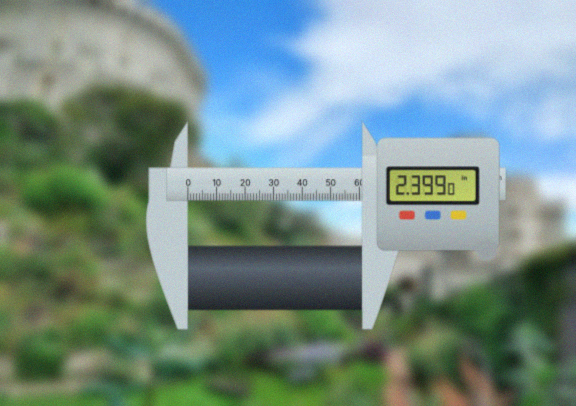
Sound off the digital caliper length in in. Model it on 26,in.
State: 2.3990,in
